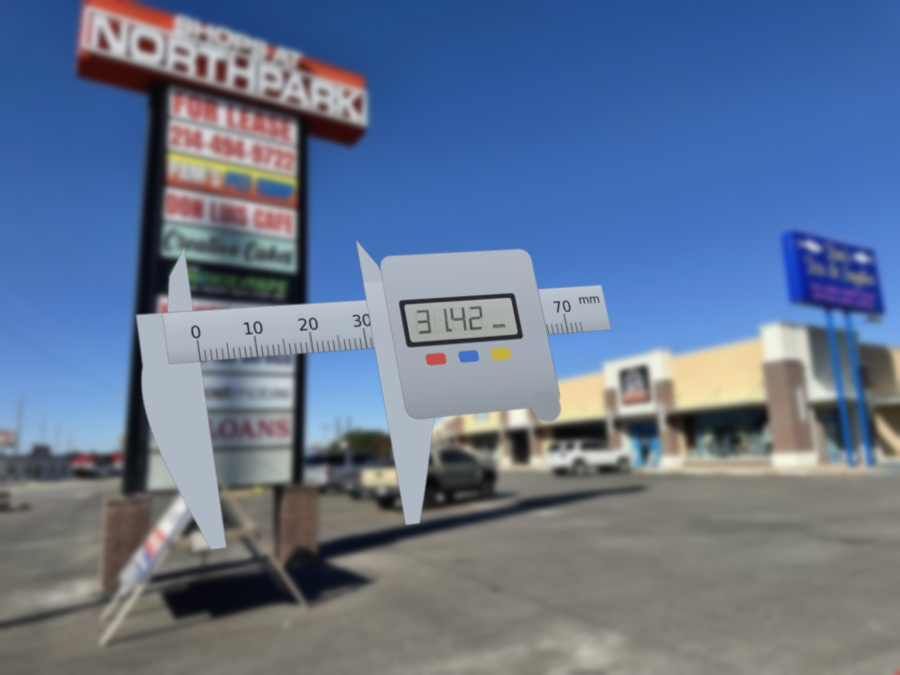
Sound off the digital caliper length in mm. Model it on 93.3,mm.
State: 31.42,mm
